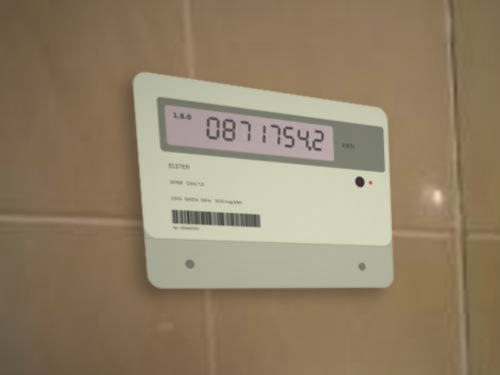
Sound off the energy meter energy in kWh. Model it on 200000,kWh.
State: 871754.2,kWh
